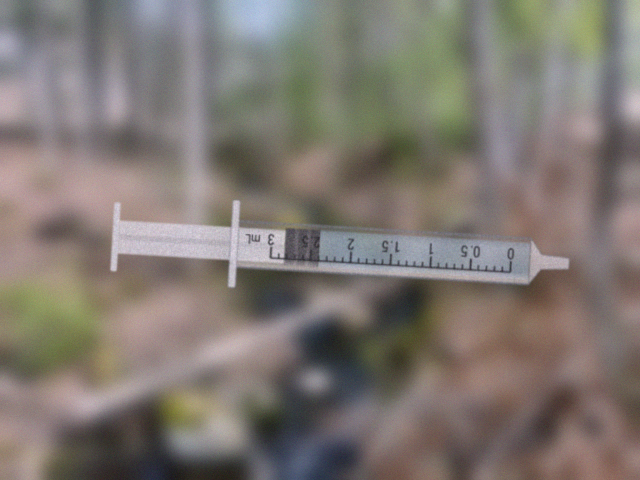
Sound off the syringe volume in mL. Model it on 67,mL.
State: 2.4,mL
